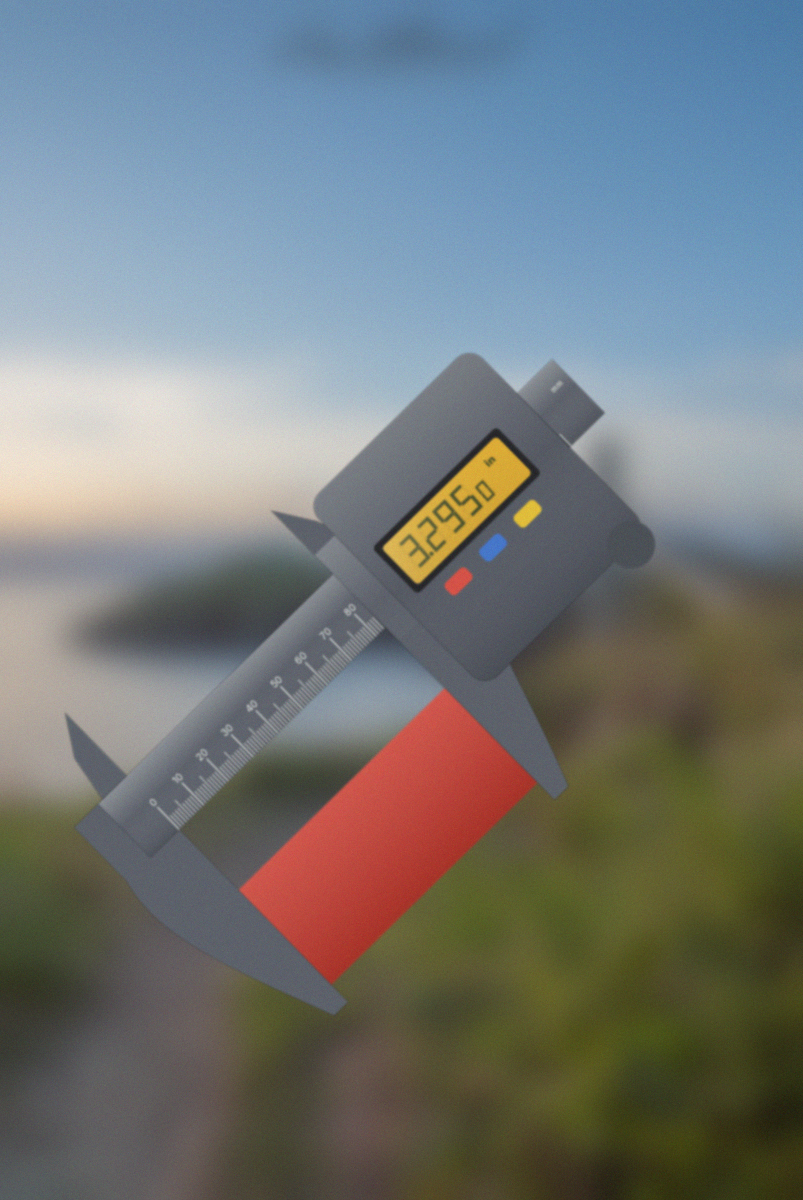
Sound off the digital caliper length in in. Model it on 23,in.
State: 3.2950,in
